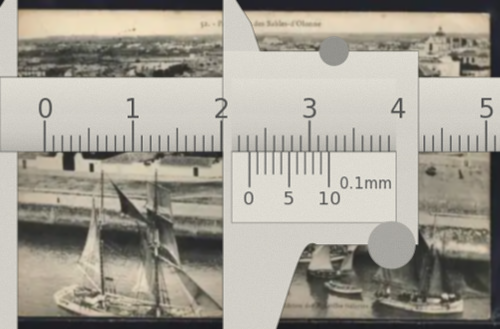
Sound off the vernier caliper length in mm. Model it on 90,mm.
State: 23.2,mm
